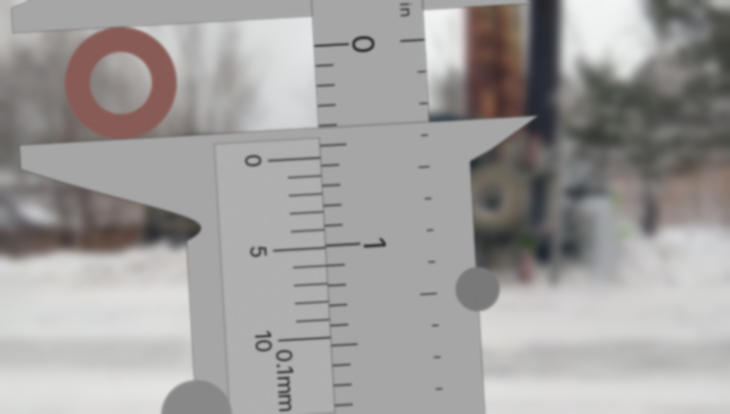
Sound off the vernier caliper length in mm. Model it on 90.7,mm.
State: 5.6,mm
